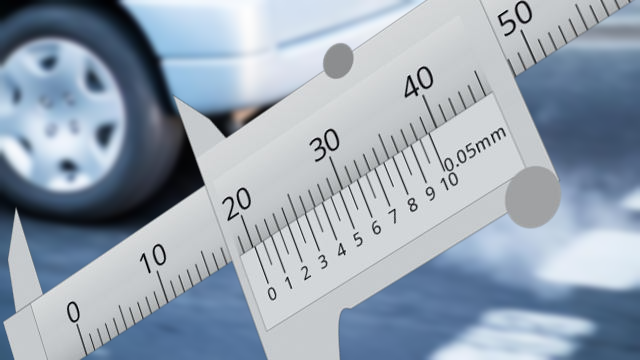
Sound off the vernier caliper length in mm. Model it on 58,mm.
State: 20.2,mm
